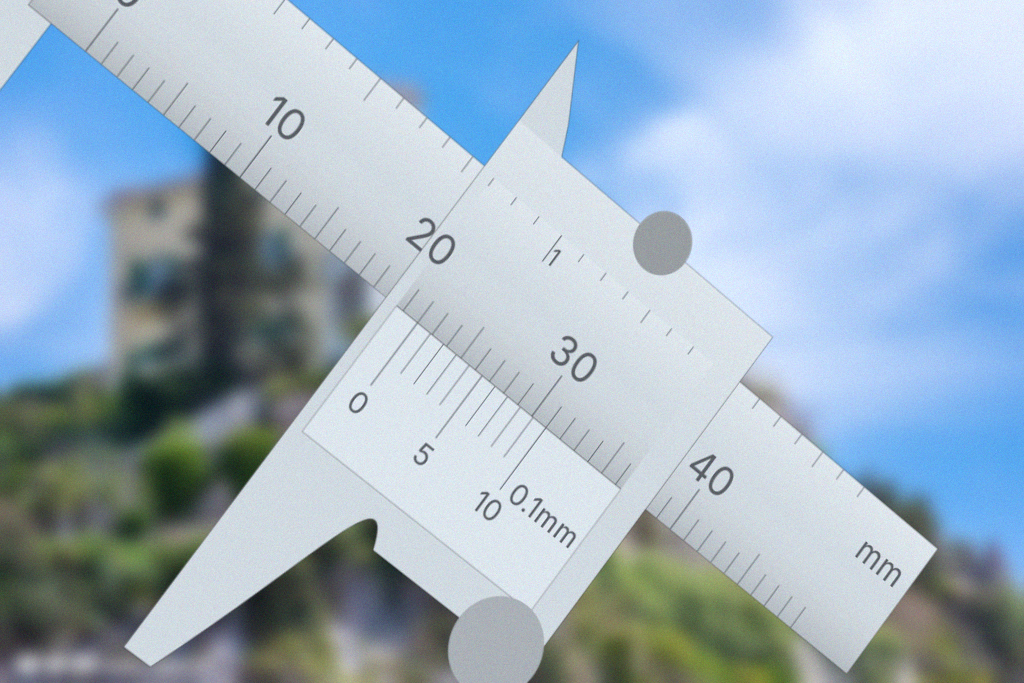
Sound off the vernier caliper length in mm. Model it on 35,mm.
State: 22.0,mm
